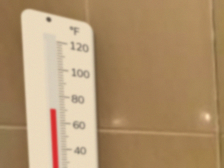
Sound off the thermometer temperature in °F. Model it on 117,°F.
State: 70,°F
